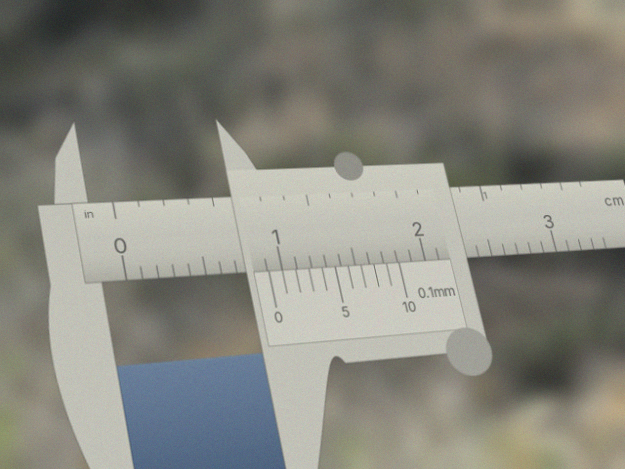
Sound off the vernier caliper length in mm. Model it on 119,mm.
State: 9.1,mm
